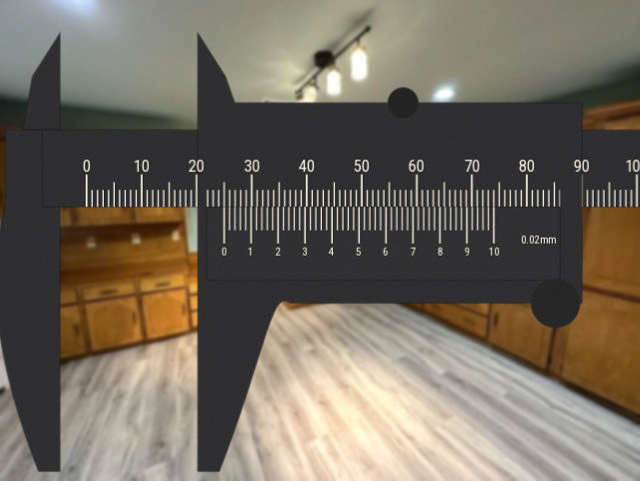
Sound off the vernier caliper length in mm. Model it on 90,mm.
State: 25.0,mm
